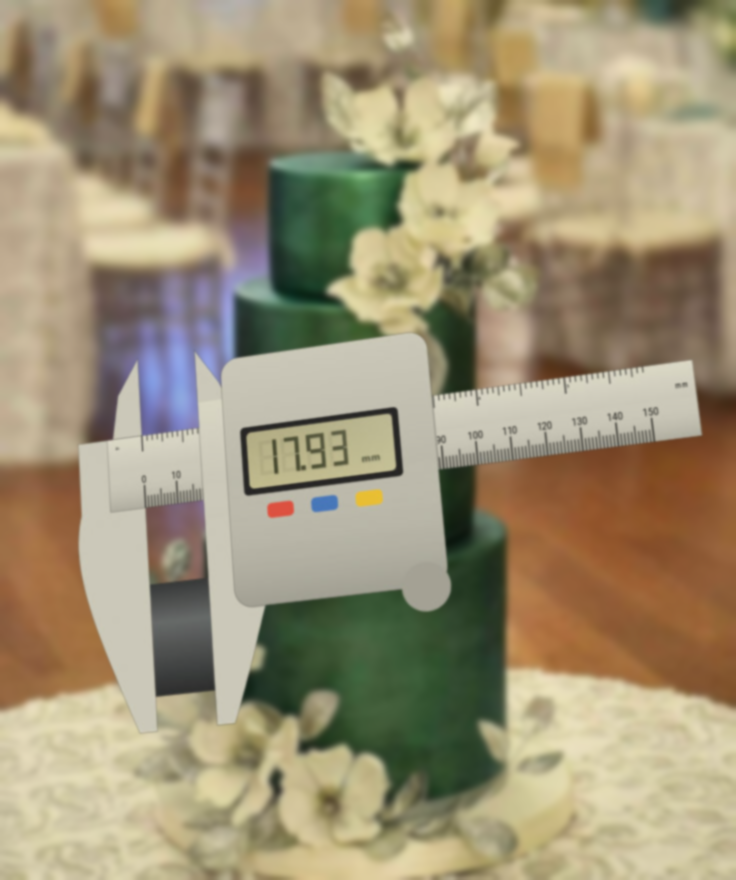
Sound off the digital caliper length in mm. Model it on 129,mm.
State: 17.93,mm
